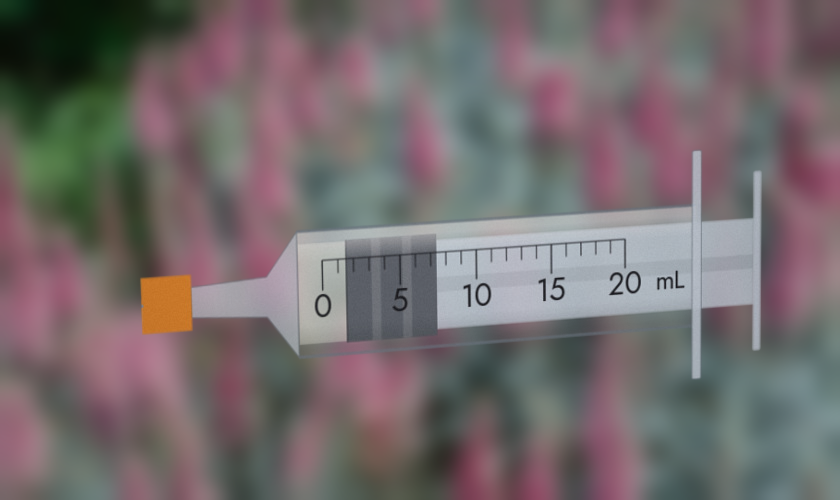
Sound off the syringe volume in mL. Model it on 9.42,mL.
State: 1.5,mL
